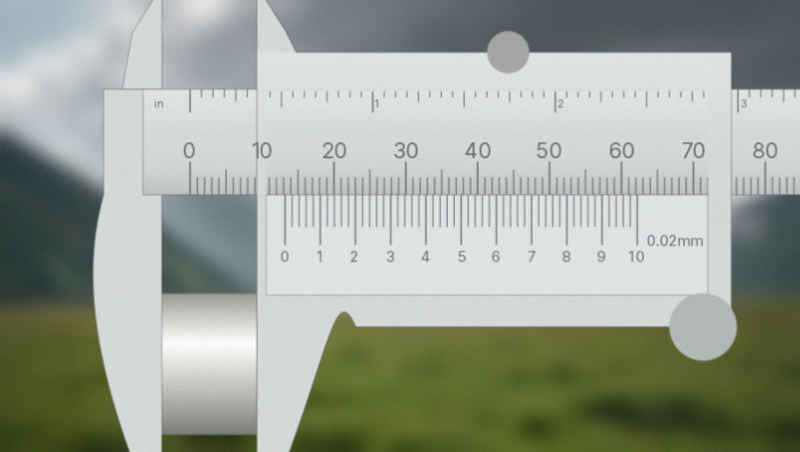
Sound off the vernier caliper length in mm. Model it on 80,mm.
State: 13.2,mm
